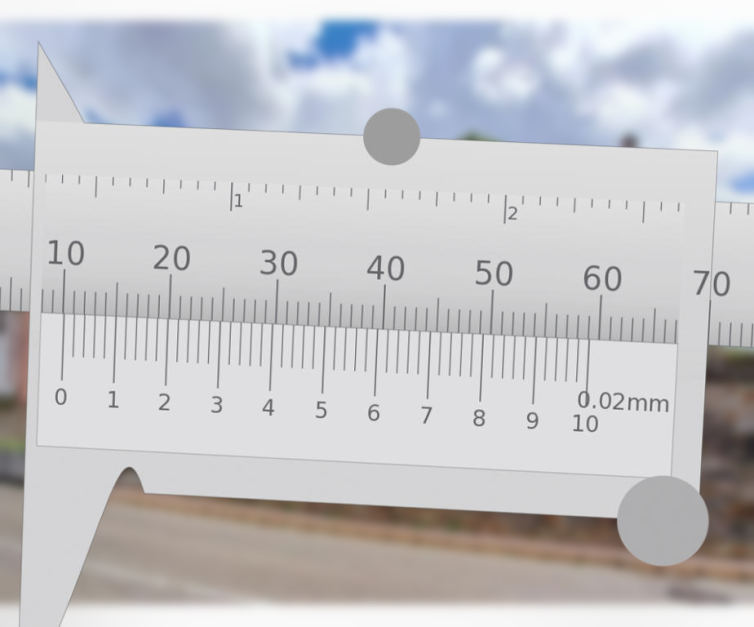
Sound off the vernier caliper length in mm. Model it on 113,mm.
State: 10.1,mm
